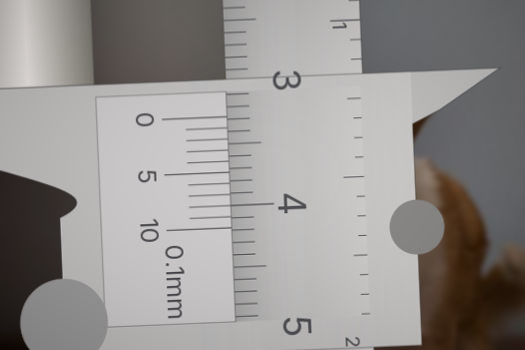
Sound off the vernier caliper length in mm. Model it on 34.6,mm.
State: 32.8,mm
